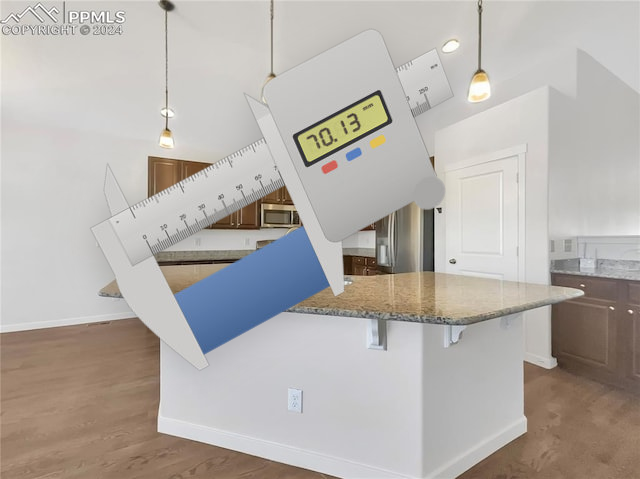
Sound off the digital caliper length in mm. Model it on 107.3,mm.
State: 70.13,mm
